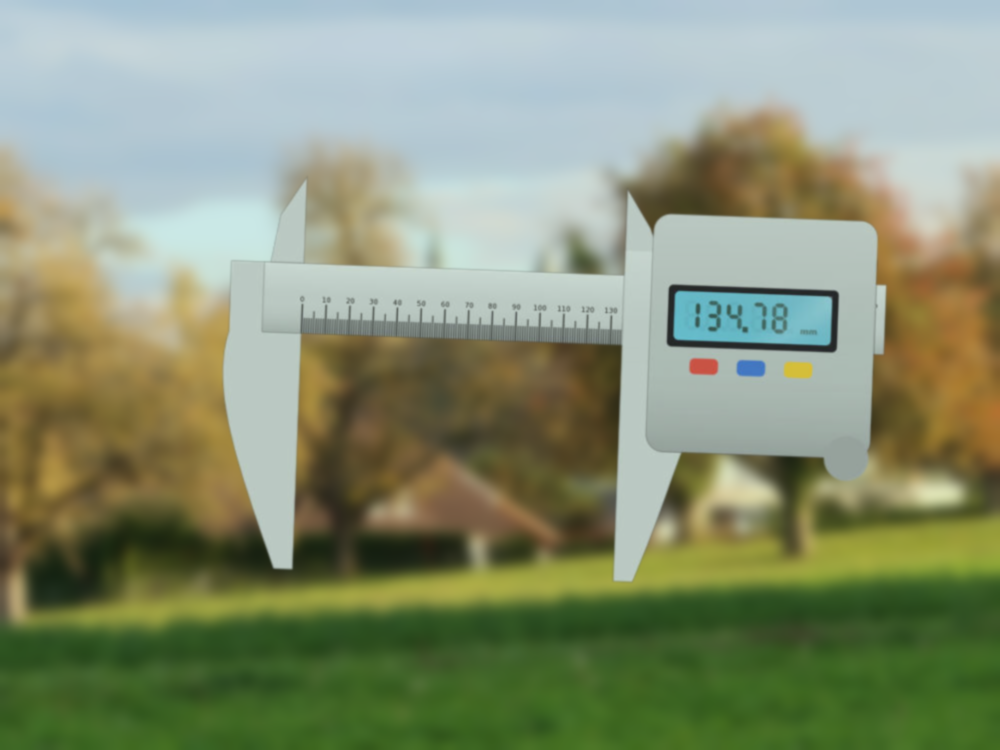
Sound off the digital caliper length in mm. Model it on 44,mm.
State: 134.78,mm
